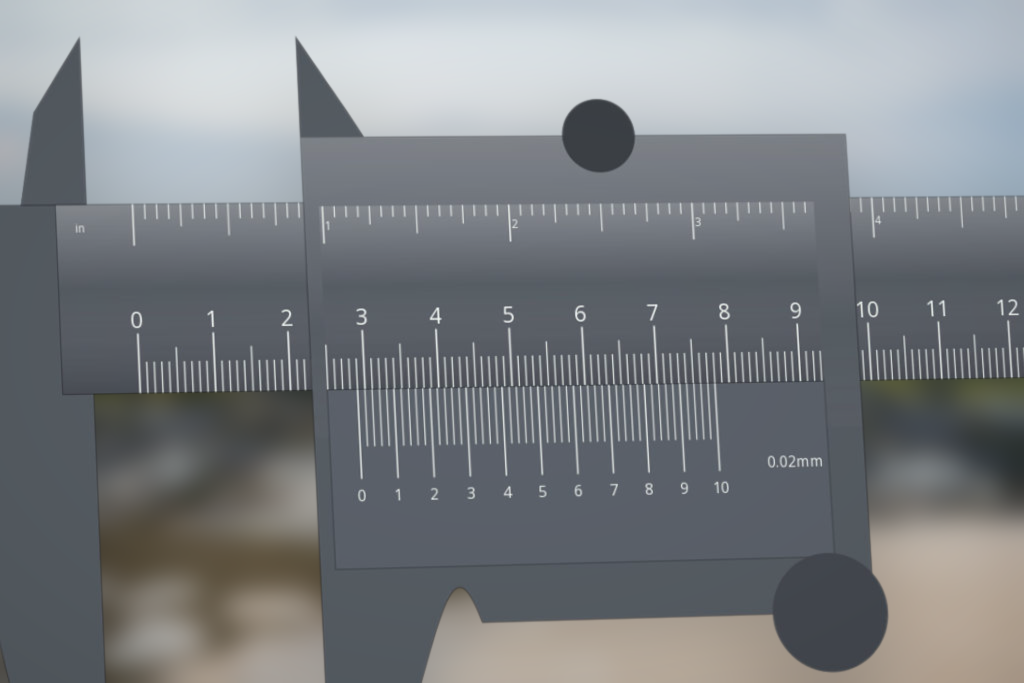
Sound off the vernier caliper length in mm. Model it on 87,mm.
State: 29.0,mm
